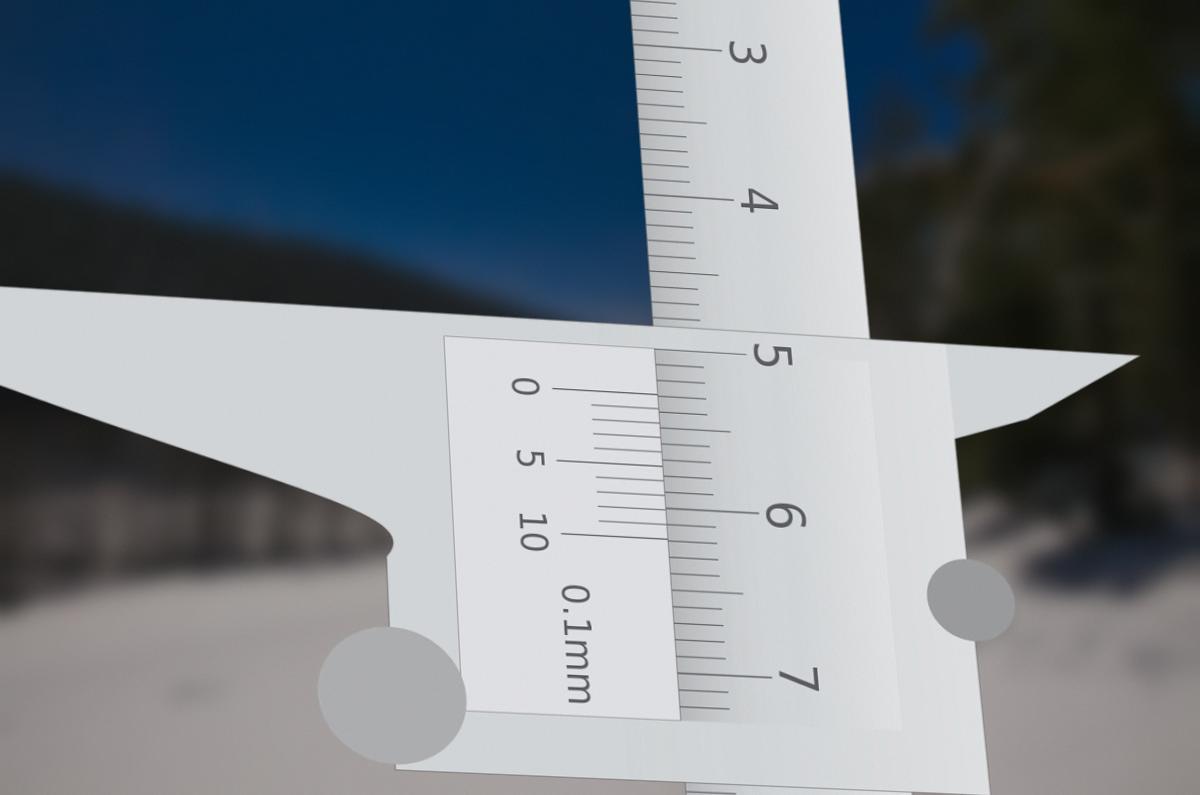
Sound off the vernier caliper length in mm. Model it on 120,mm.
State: 52.9,mm
